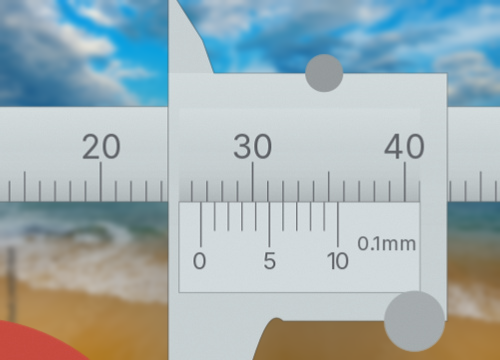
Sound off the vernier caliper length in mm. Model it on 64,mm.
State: 26.6,mm
